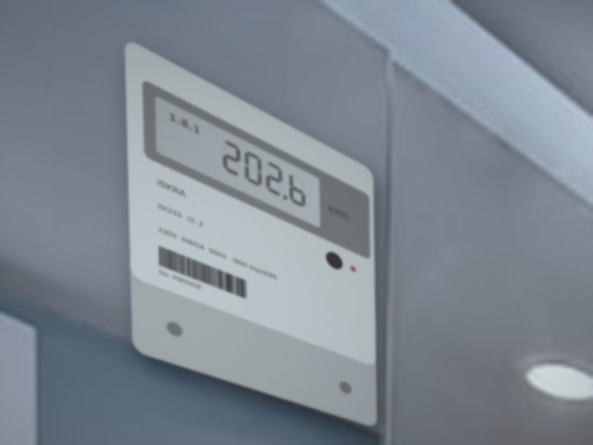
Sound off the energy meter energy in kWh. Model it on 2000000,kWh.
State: 202.6,kWh
